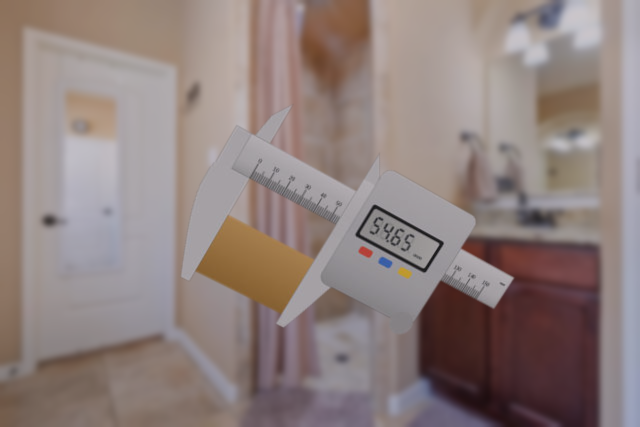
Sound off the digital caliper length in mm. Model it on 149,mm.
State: 54.65,mm
